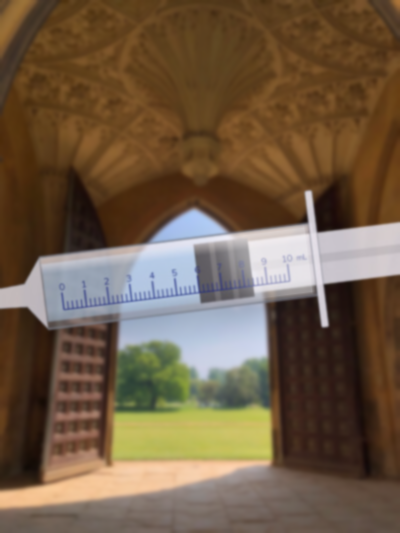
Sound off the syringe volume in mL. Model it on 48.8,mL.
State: 6,mL
